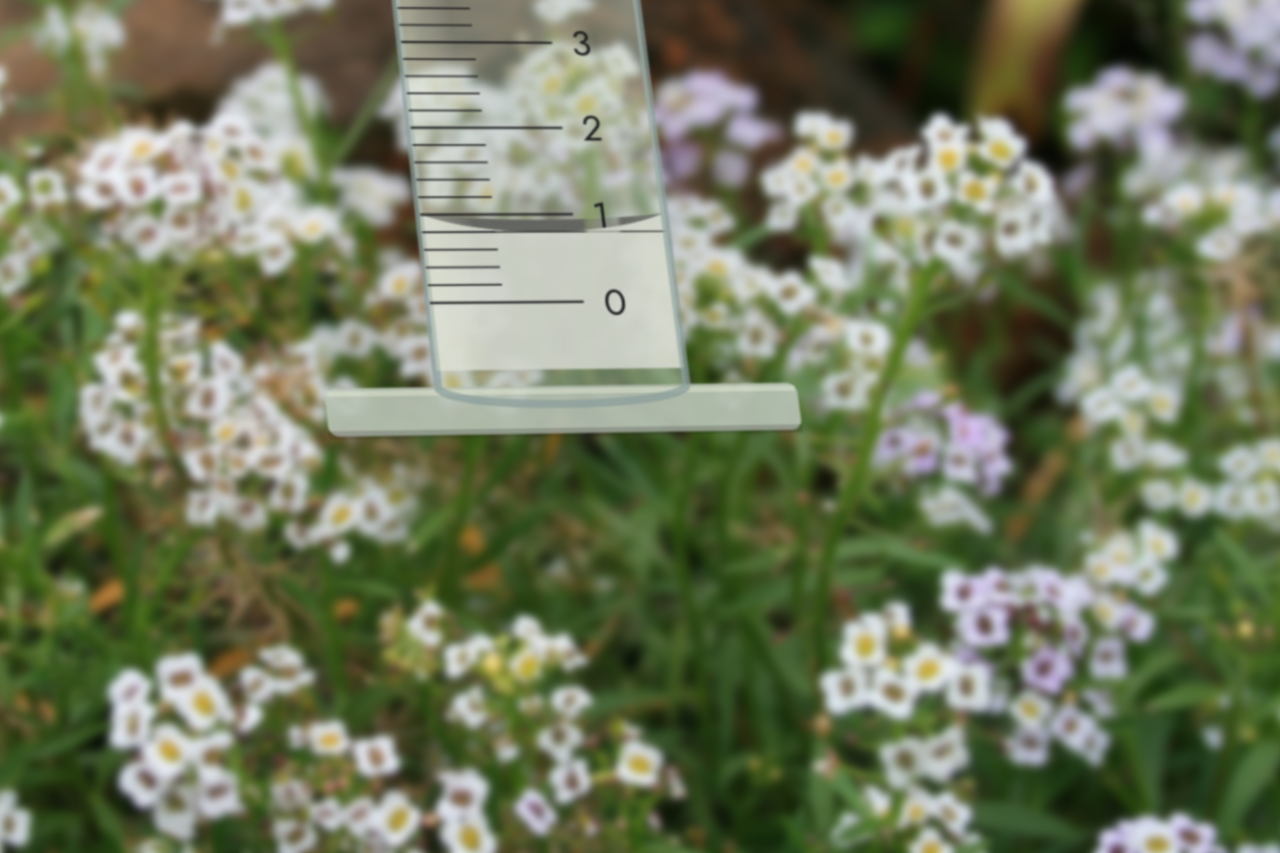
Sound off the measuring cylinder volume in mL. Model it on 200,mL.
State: 0.8,mL
